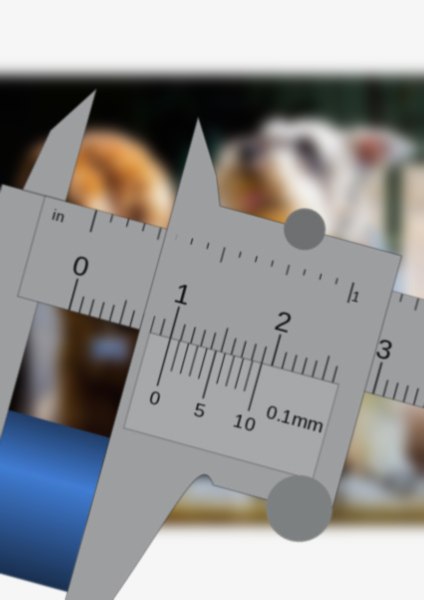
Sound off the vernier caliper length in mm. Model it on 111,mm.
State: 10.0,mm
